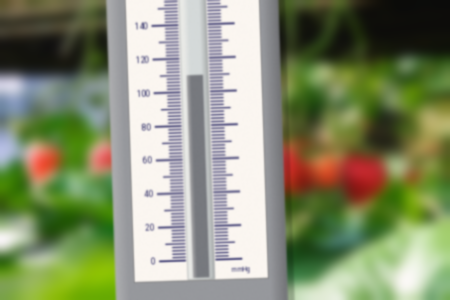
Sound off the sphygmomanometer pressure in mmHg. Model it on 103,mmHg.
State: 110,mmHg
